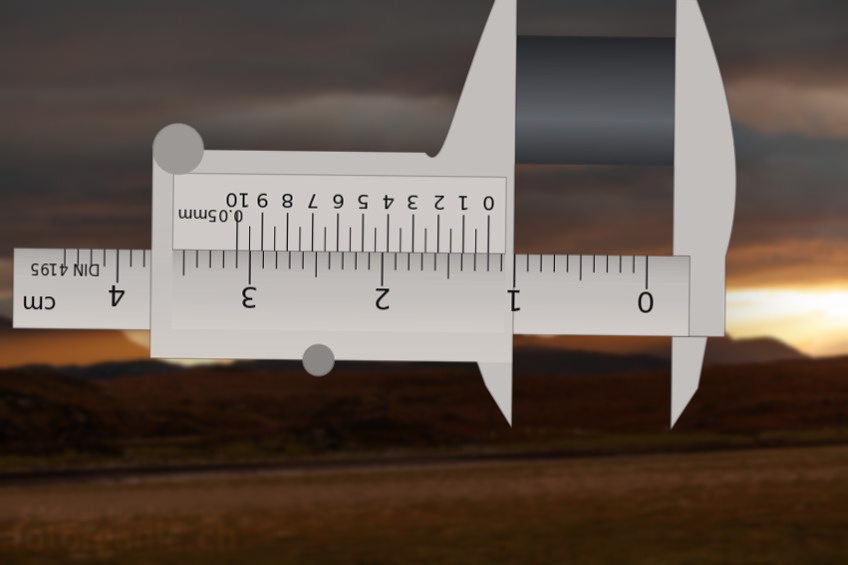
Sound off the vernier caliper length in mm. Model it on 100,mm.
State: 12.0,mm
